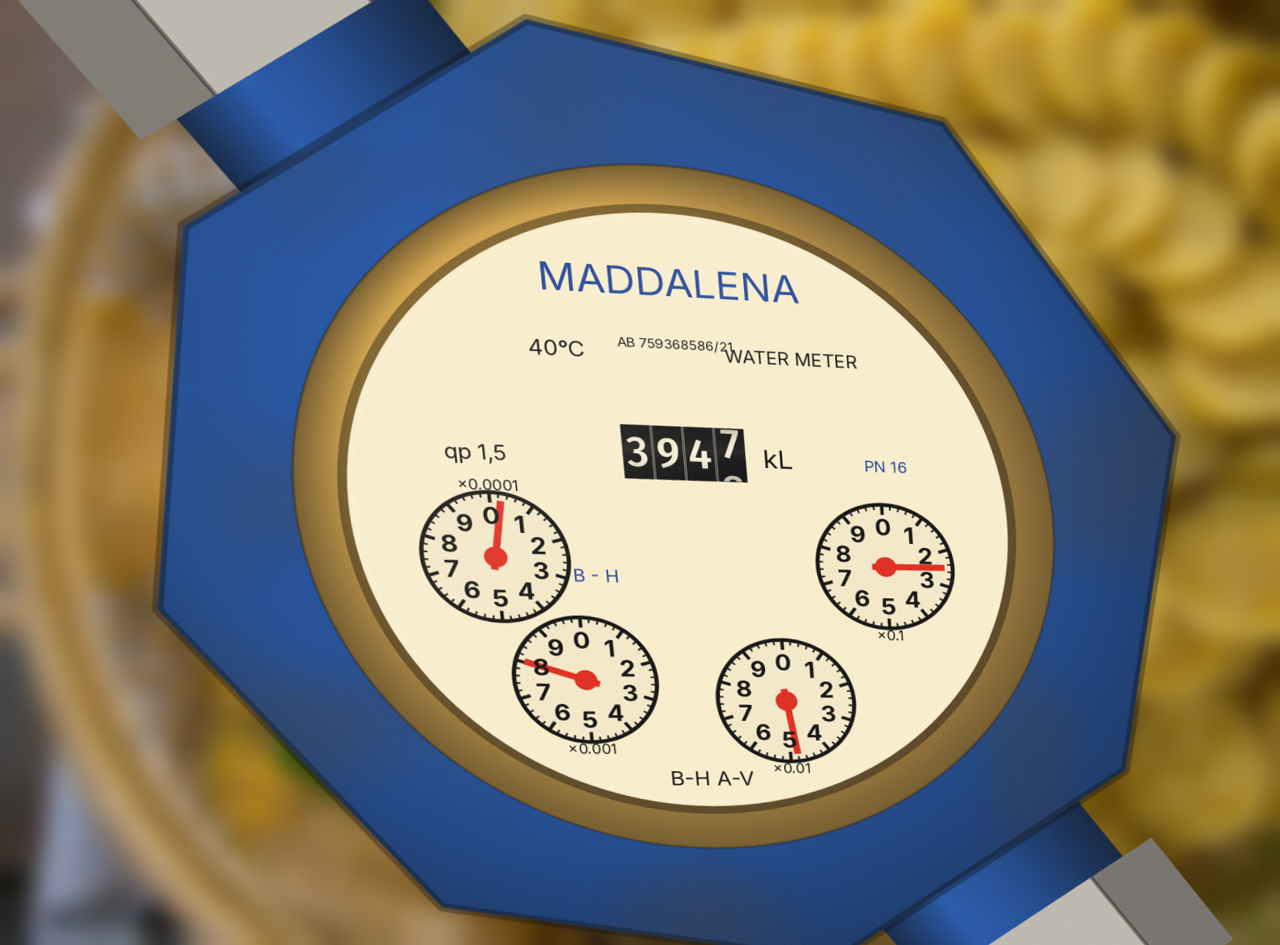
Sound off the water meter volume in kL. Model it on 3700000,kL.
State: 3947.2480,kL
